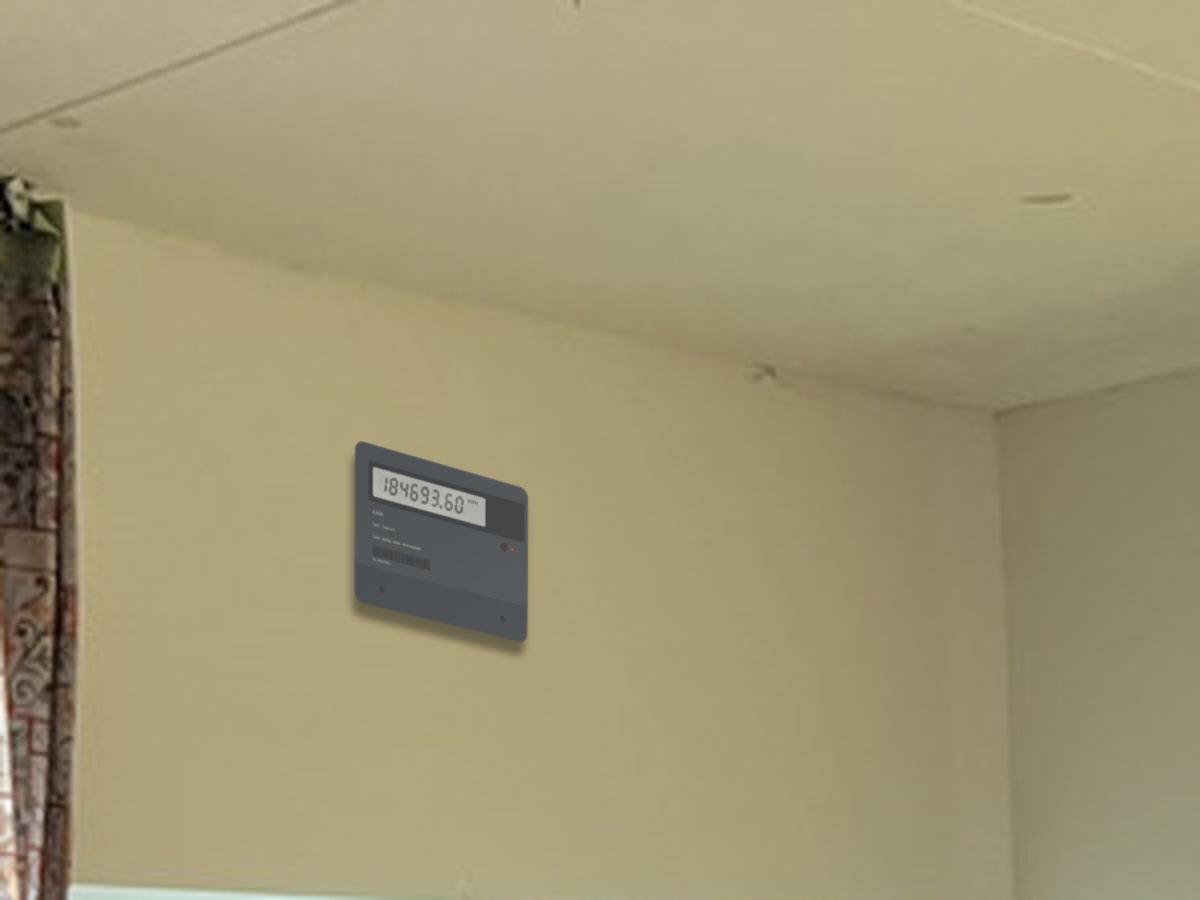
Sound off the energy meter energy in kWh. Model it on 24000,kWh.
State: 184693.60,kWh
